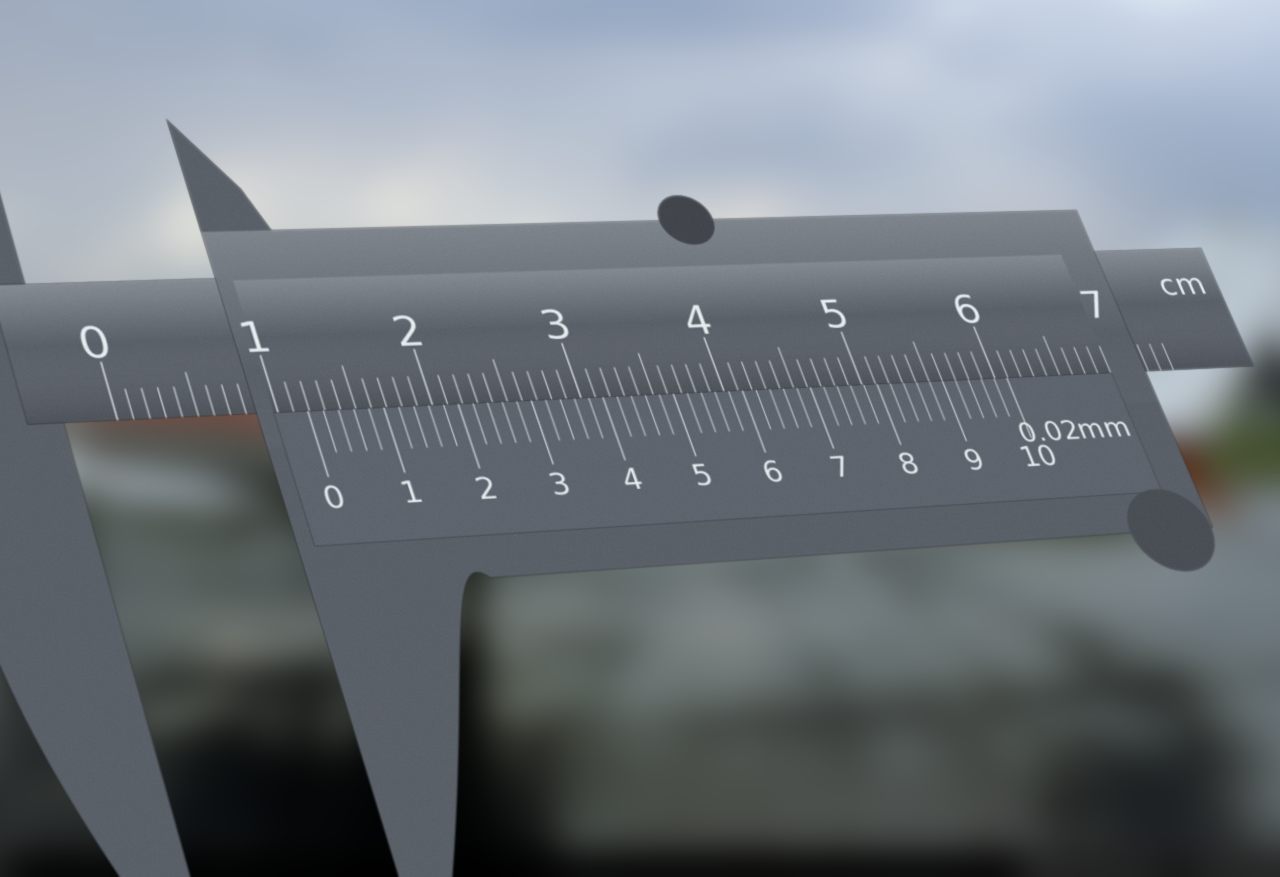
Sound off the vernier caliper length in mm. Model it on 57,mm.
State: 11.9,mm
